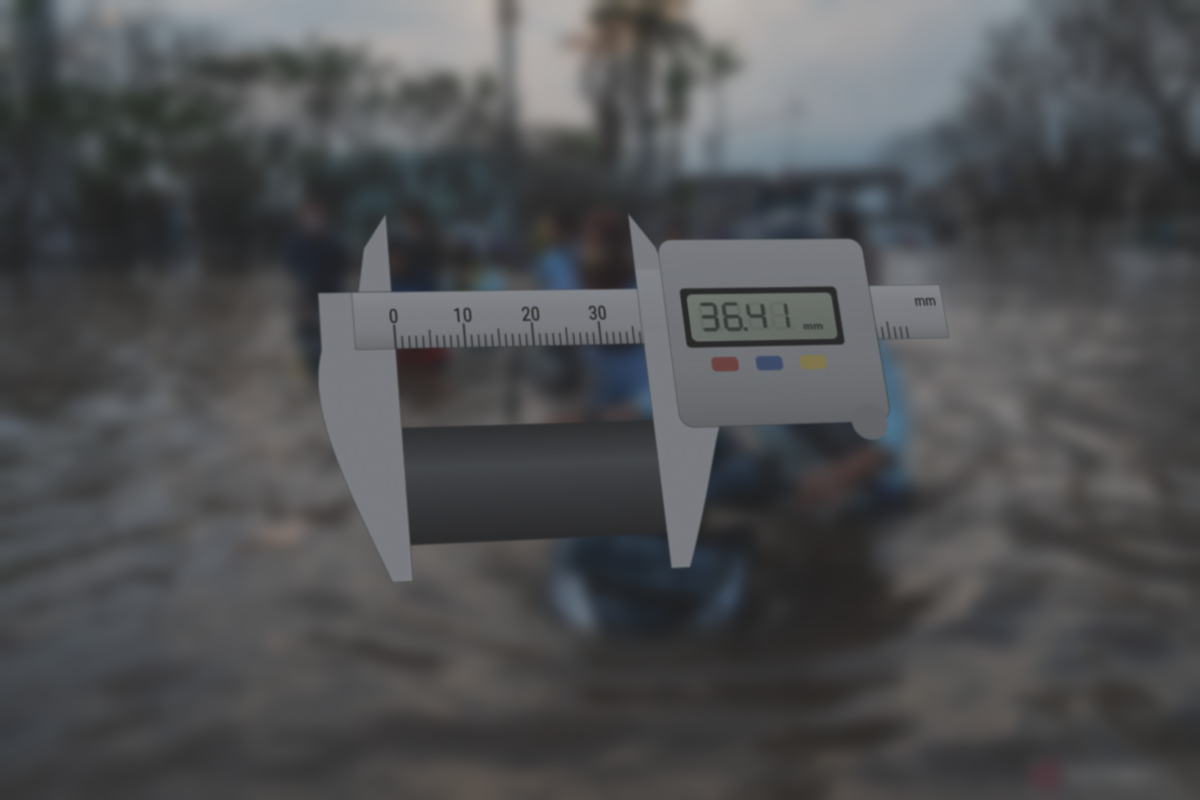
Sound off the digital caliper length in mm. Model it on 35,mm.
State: 36.41,mm
